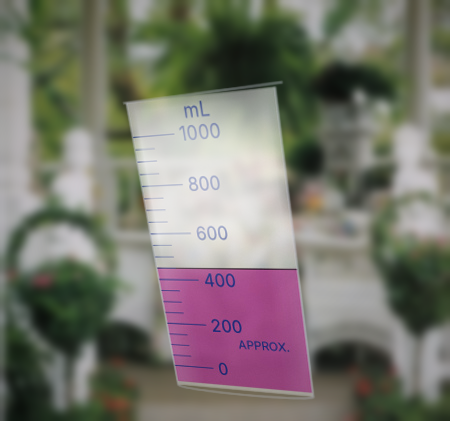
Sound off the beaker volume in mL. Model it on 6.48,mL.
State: 450,mL
